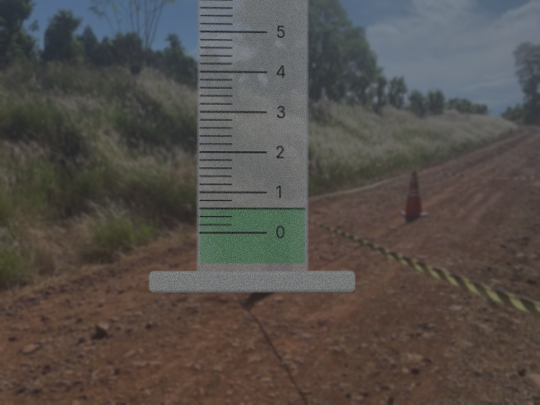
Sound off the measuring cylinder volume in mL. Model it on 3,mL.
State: 0.6,mL
